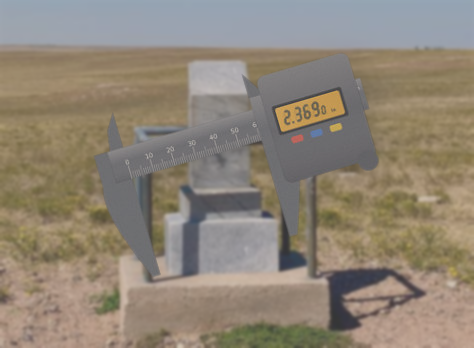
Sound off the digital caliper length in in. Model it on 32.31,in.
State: 2.3690,in
